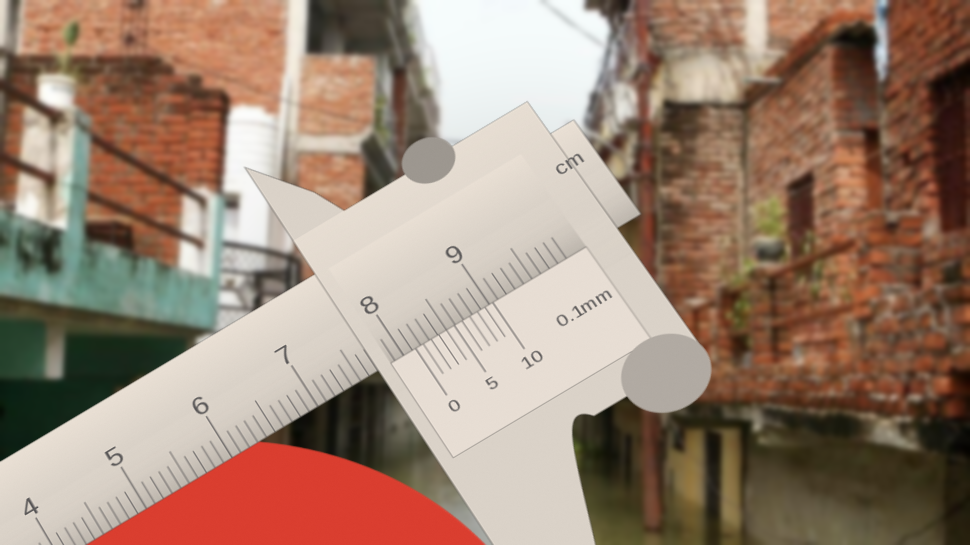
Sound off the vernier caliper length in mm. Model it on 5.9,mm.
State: 81.4,mm
